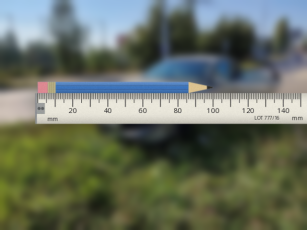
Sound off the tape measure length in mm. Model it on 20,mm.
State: 100,mm
